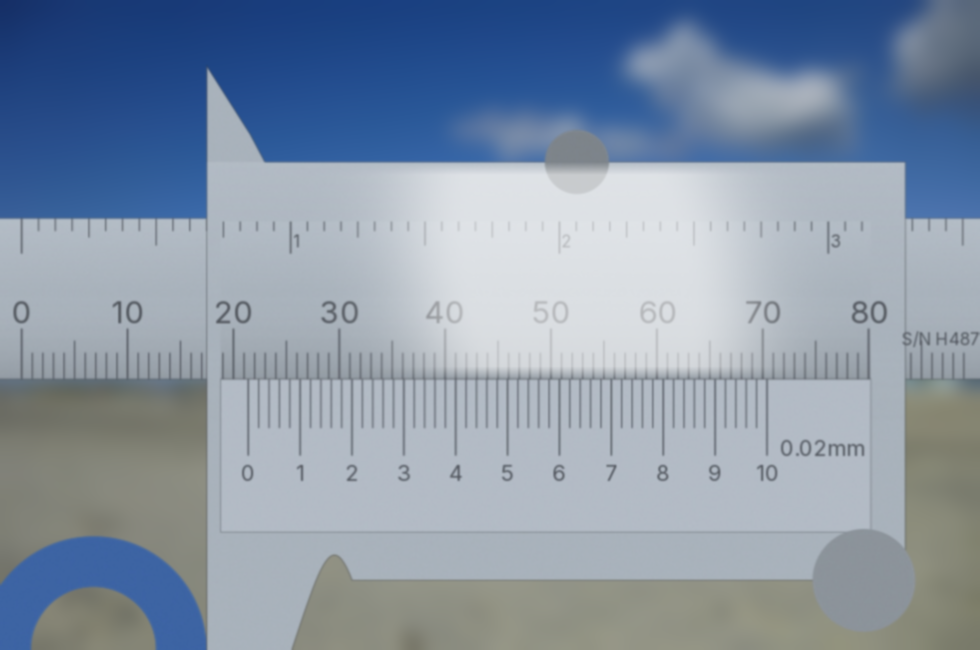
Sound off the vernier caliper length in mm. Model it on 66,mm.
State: 21.4,mm
